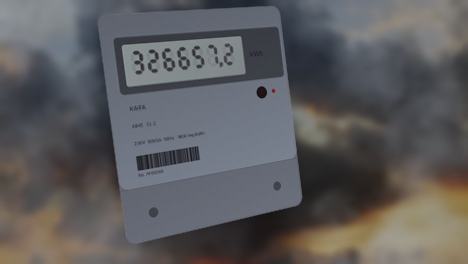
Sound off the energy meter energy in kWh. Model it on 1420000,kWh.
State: 326657.2,kWh
